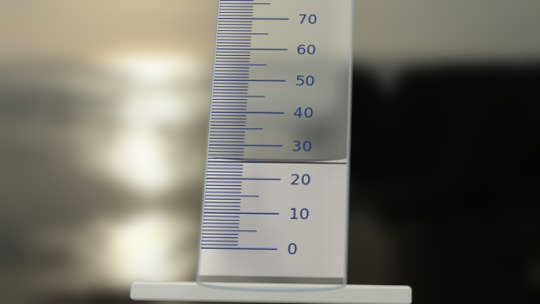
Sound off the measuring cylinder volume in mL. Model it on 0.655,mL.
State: 25,mL
